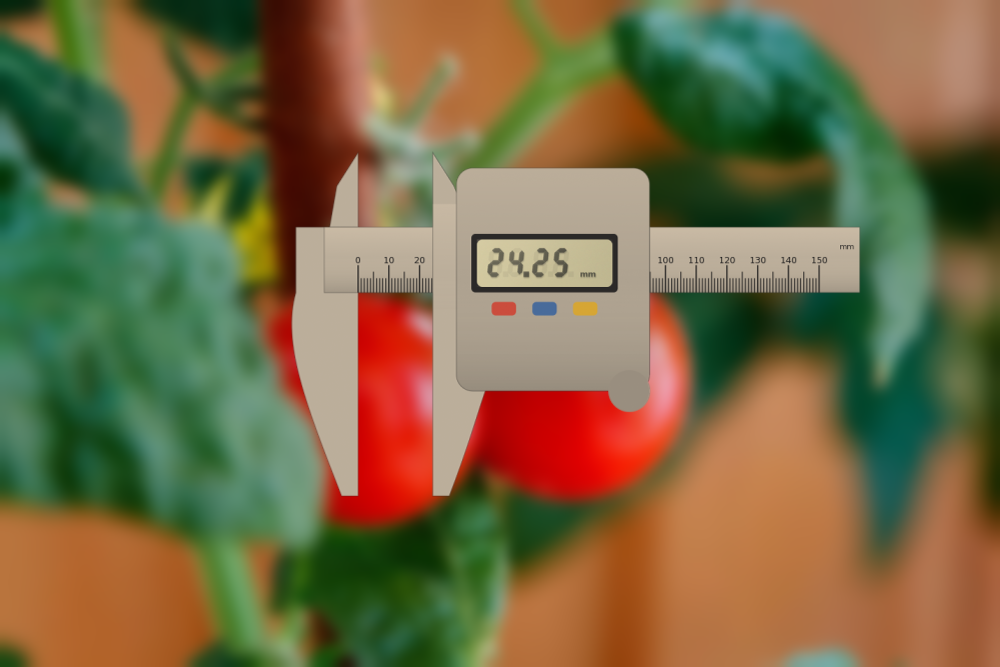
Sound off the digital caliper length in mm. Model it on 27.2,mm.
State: 24.25,mm
